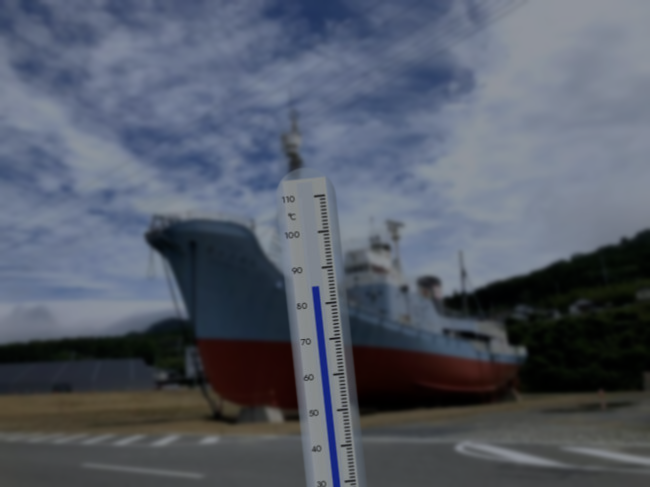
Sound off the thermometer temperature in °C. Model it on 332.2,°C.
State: 85,°C
